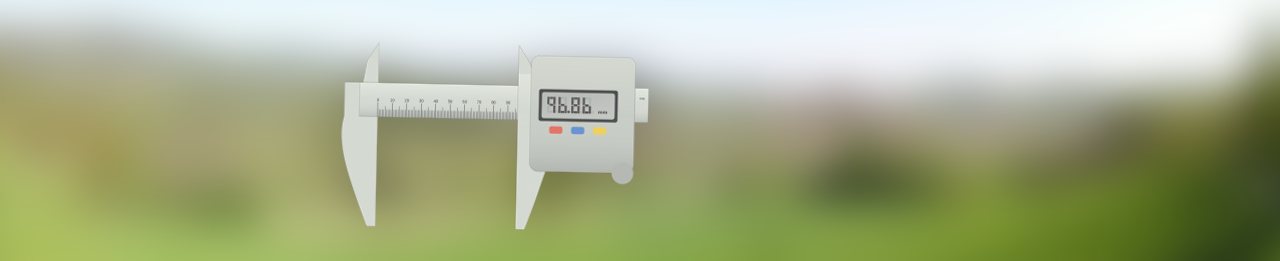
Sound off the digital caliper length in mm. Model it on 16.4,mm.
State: 96.86,mm
